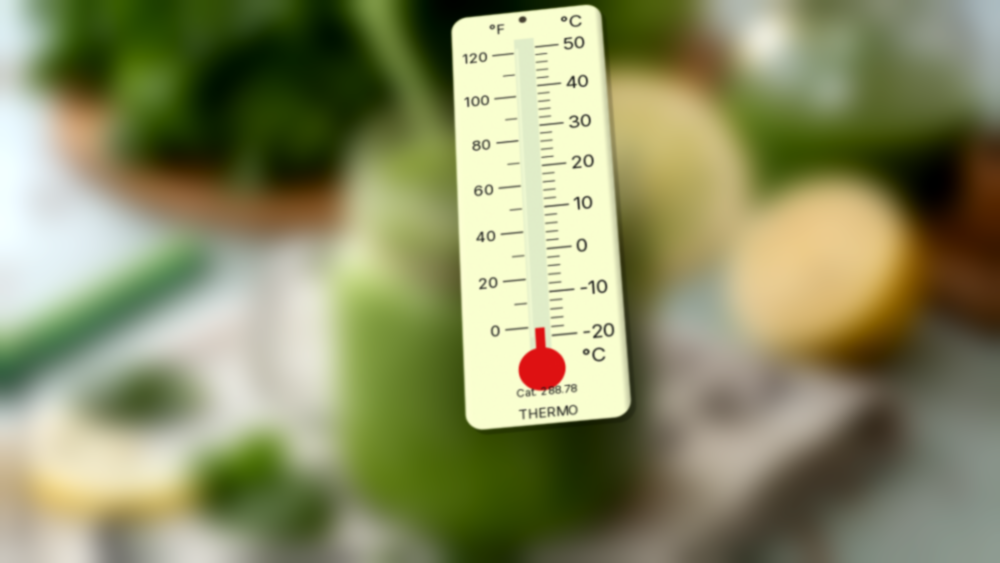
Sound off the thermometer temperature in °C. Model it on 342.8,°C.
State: -18,°C
